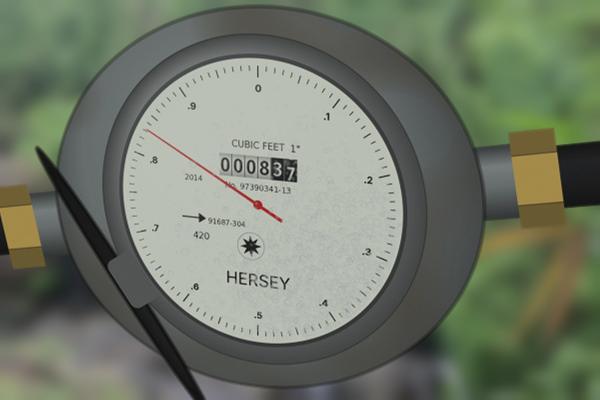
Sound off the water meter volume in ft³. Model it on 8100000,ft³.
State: 836.83,ft³
